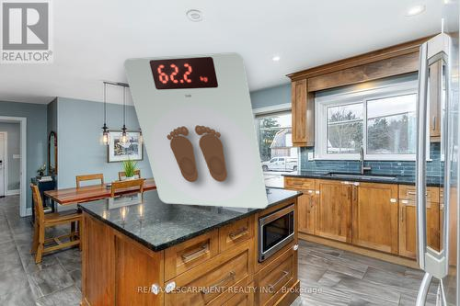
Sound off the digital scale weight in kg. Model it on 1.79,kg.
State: 62.2,kg
